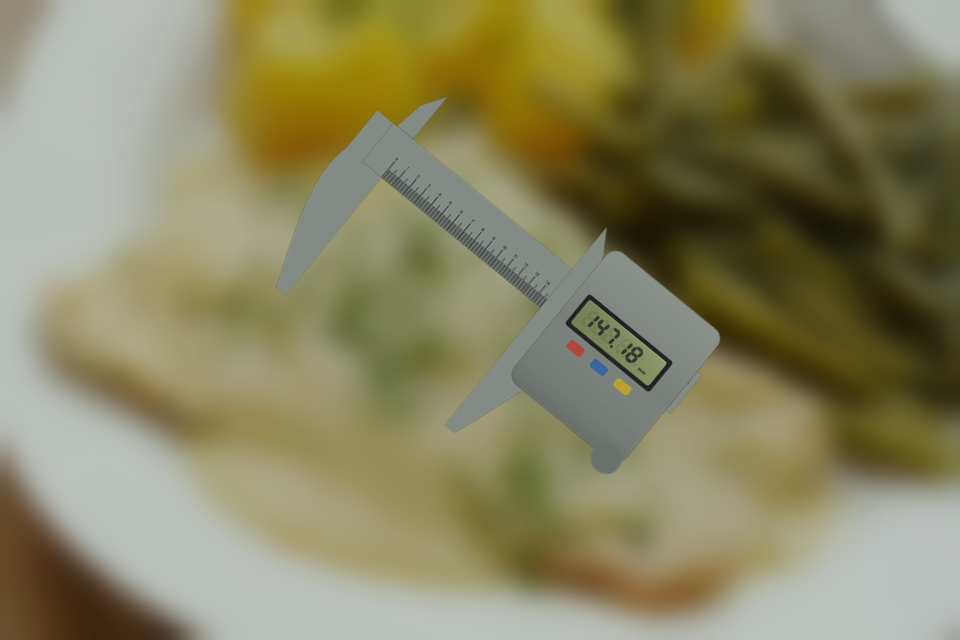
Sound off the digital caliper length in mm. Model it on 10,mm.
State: 147.18,mm
